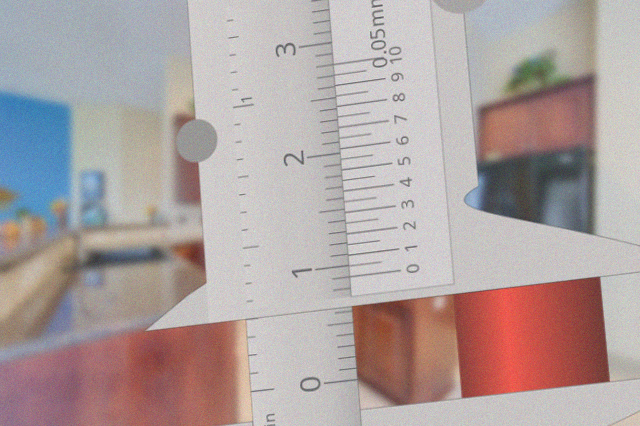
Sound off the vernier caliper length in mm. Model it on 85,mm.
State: 9.0,mm
